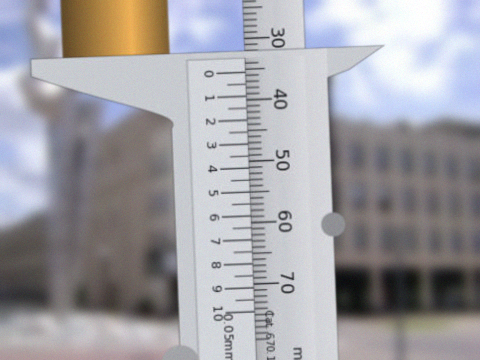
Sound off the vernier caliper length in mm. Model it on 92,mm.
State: 35.5,mm
